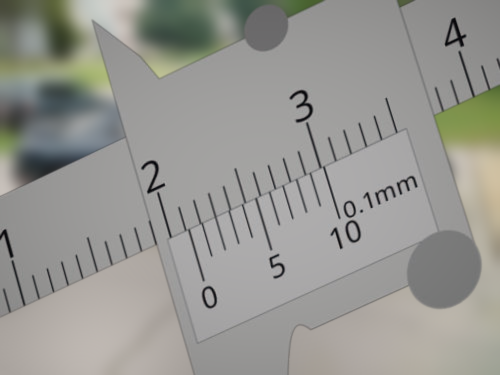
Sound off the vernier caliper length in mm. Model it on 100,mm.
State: 21.2,mm
